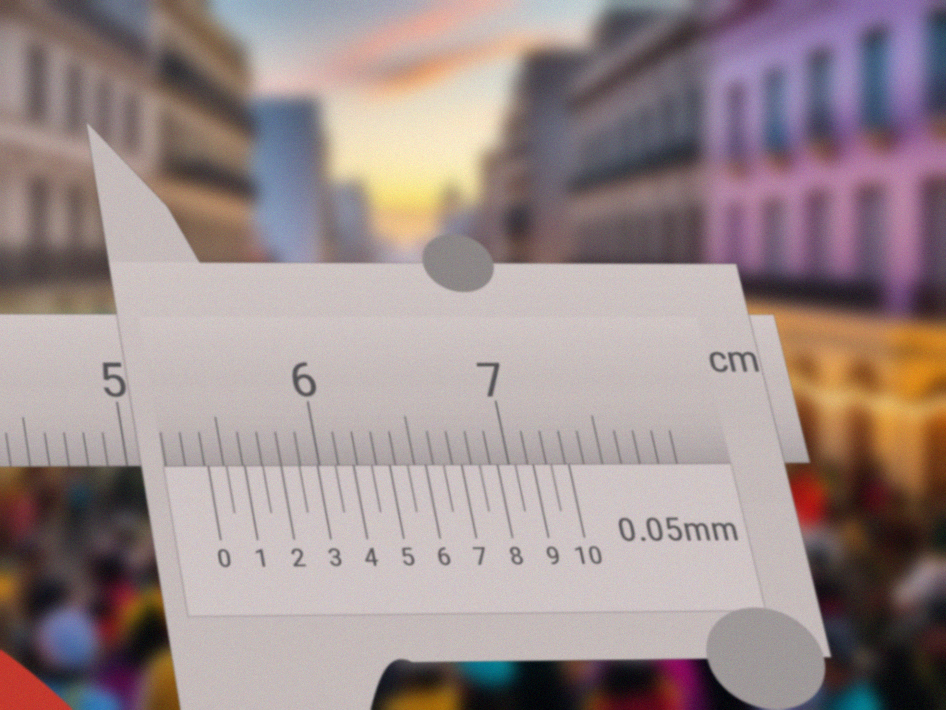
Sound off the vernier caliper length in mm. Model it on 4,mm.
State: 54.2,mm
